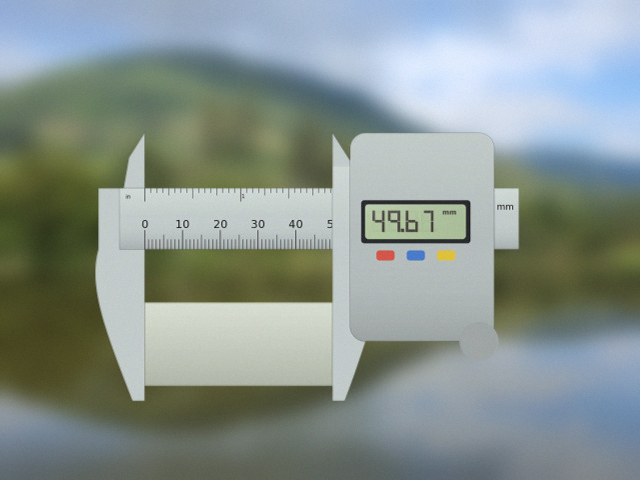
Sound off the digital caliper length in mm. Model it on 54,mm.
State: 49.67,mm
